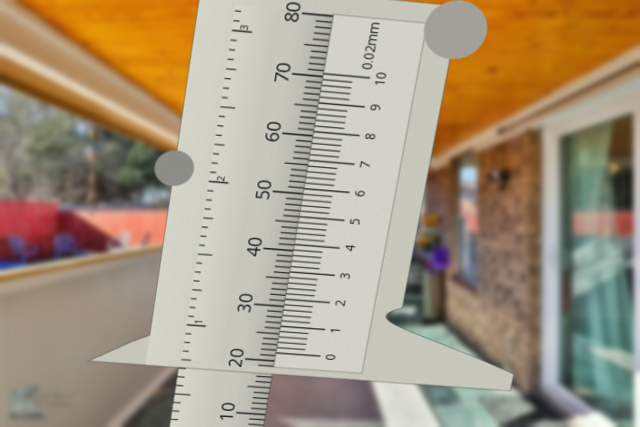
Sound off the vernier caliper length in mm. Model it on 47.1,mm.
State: 21.5,mm
